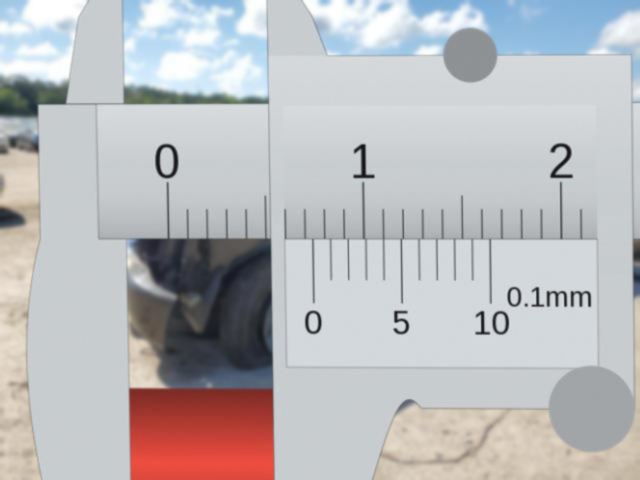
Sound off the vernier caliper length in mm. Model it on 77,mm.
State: 7.4,mm
